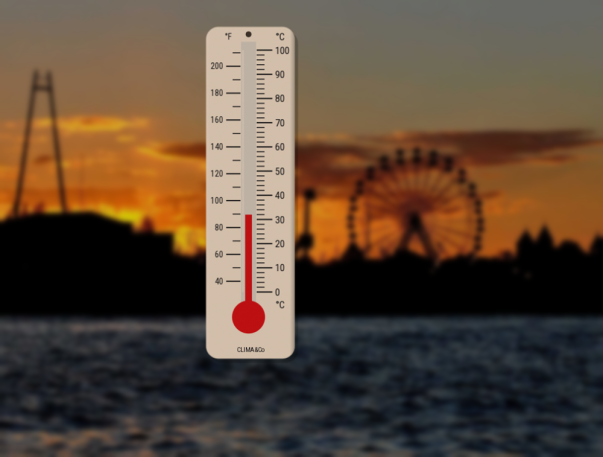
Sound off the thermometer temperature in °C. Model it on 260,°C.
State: 32,°C
